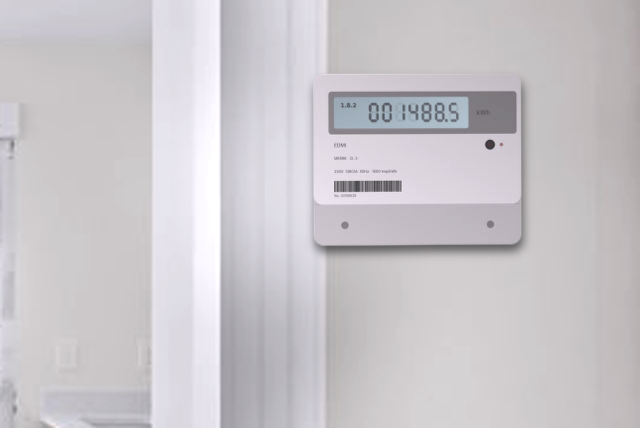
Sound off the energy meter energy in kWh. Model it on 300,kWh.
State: 1488.5,kWh
